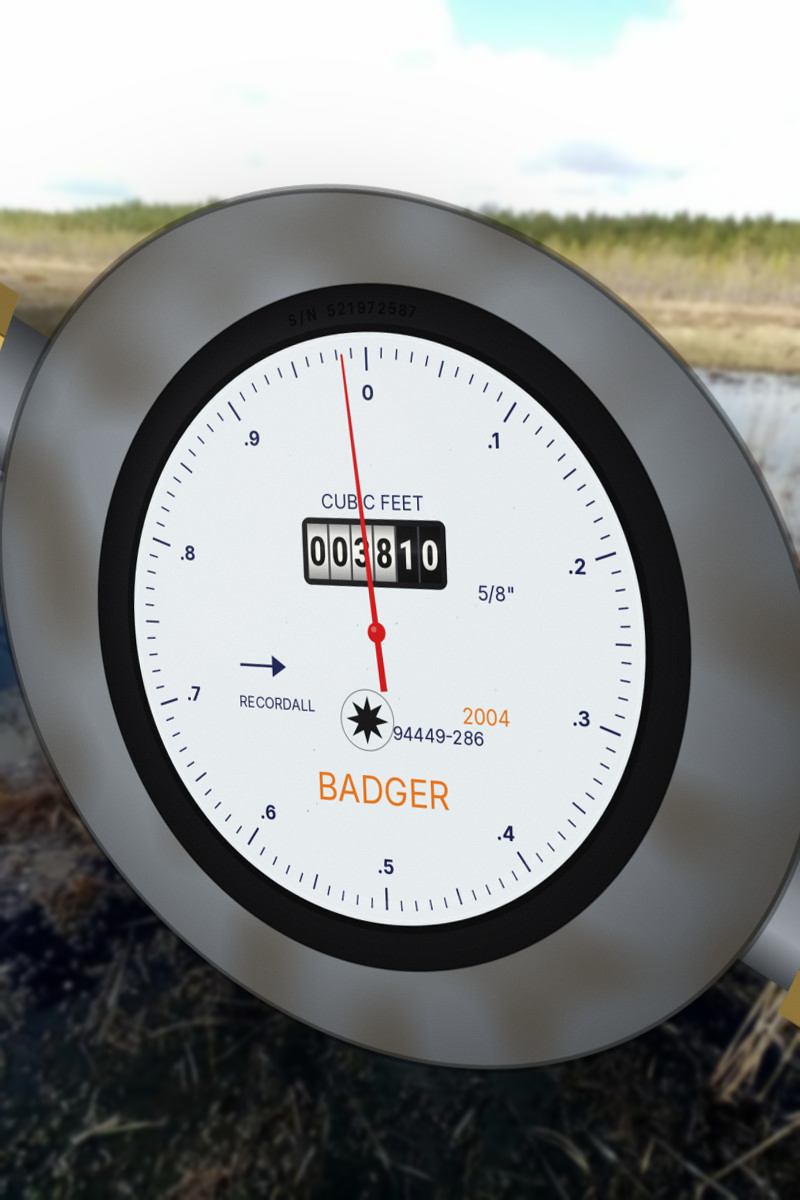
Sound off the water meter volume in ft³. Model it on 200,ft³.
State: 3809.98,ft³
